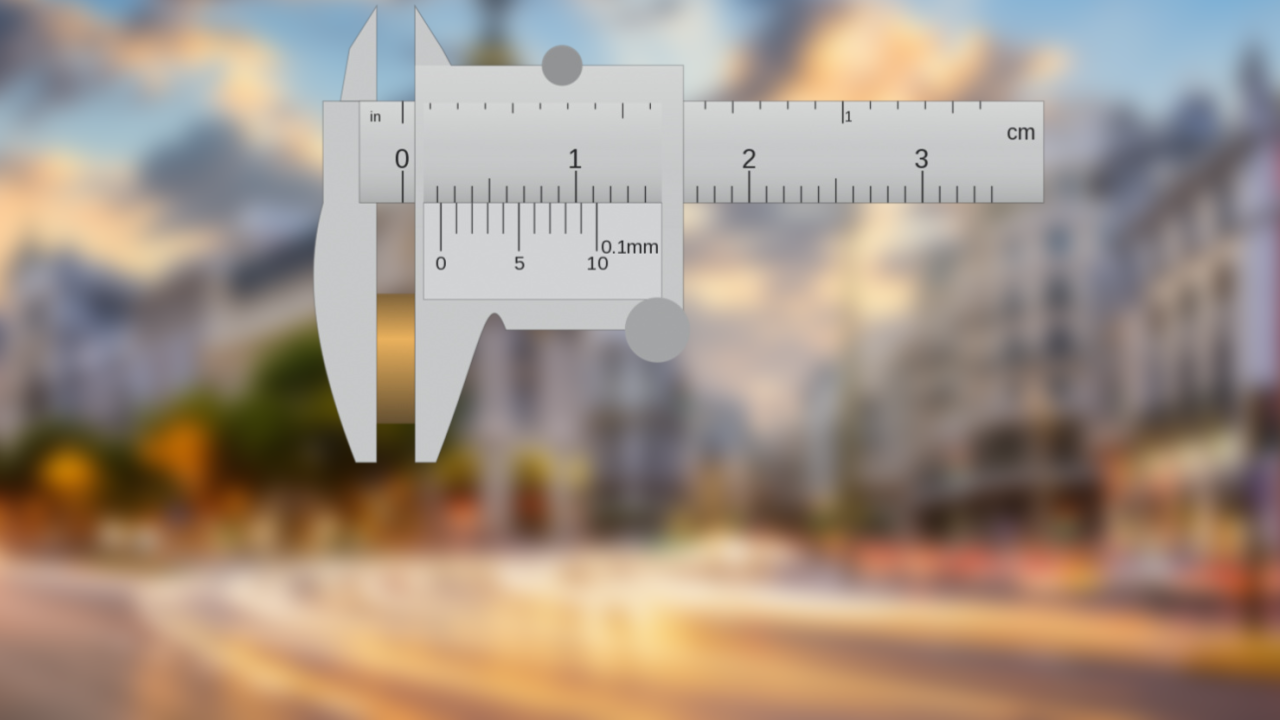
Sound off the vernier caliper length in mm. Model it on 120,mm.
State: 2.2,mm
